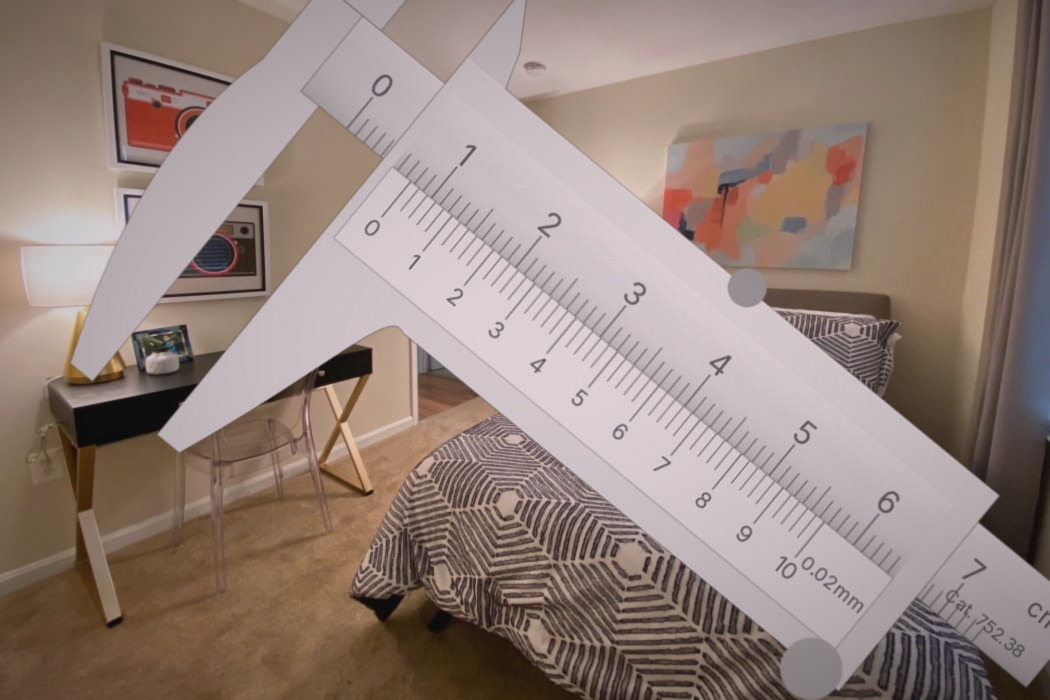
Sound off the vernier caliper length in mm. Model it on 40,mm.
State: 7.6,mm
